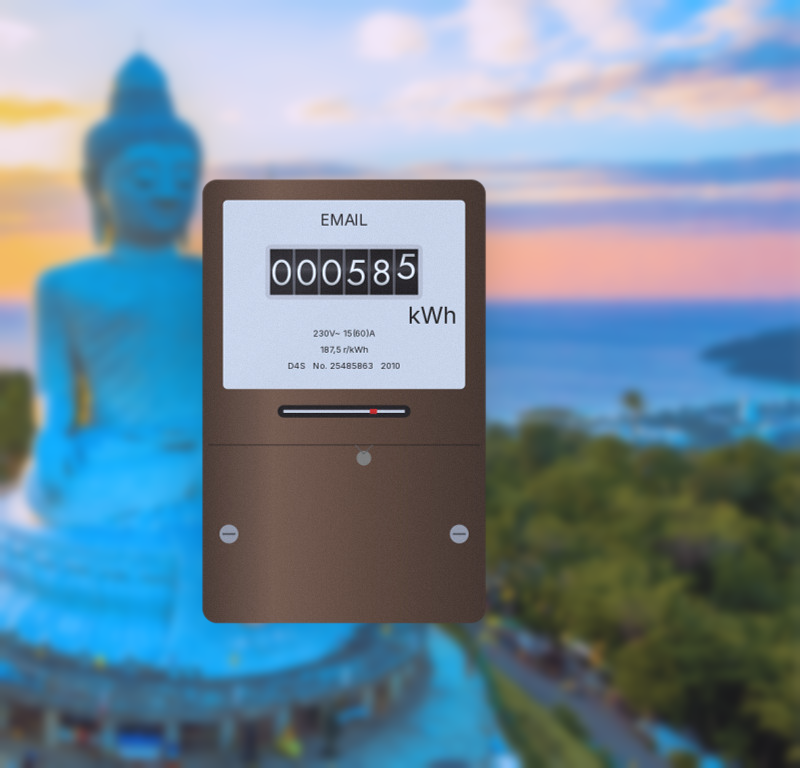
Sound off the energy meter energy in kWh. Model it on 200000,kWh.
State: 585,kWh
